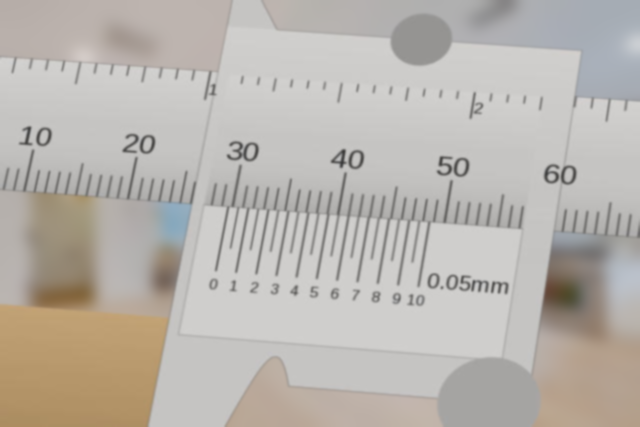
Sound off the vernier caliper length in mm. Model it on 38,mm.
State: 29.6,mm
